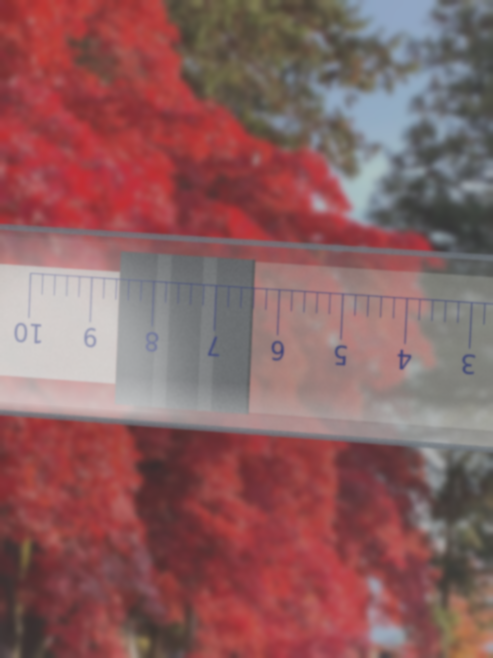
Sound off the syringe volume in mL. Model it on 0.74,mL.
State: 6.4,mL
